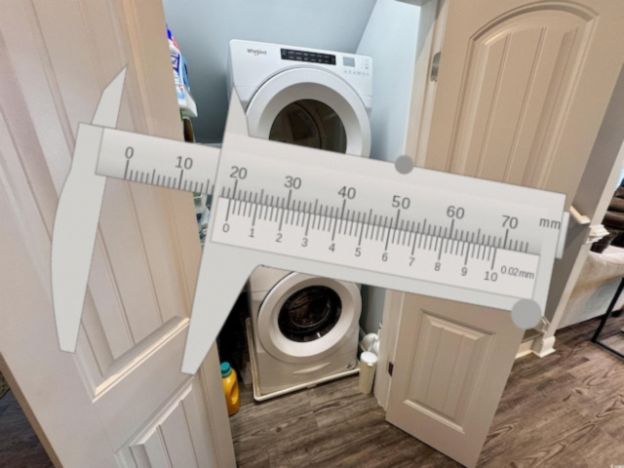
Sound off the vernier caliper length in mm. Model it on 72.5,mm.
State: 19.5,mm
